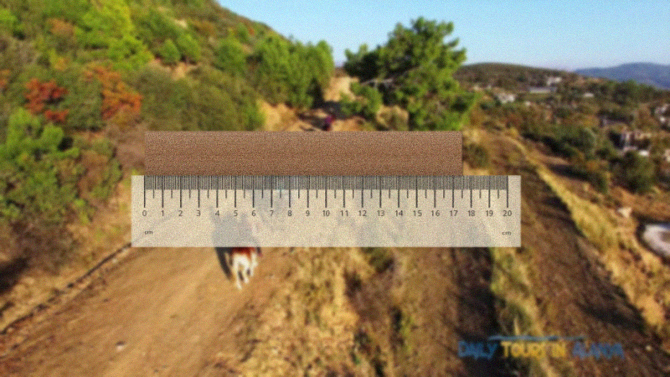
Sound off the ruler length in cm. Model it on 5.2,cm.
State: 17.5,cm
